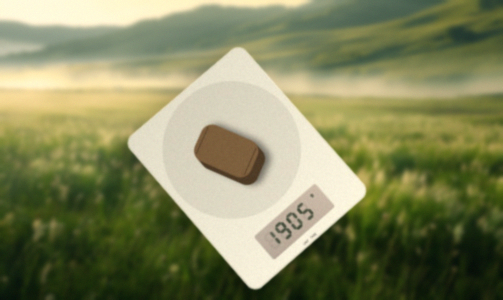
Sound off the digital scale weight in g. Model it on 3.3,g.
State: 1905,g
